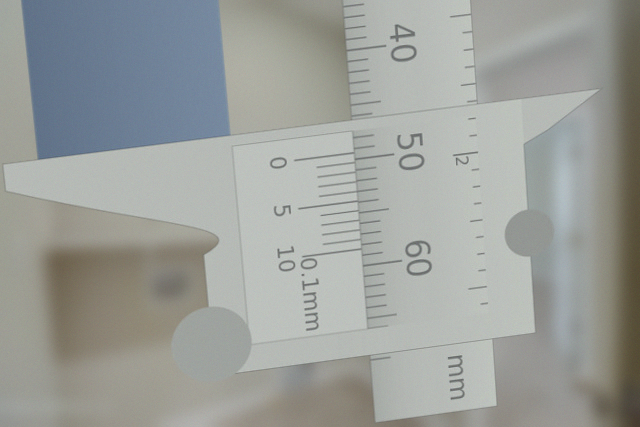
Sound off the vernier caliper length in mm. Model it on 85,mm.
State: 49.4,mm
